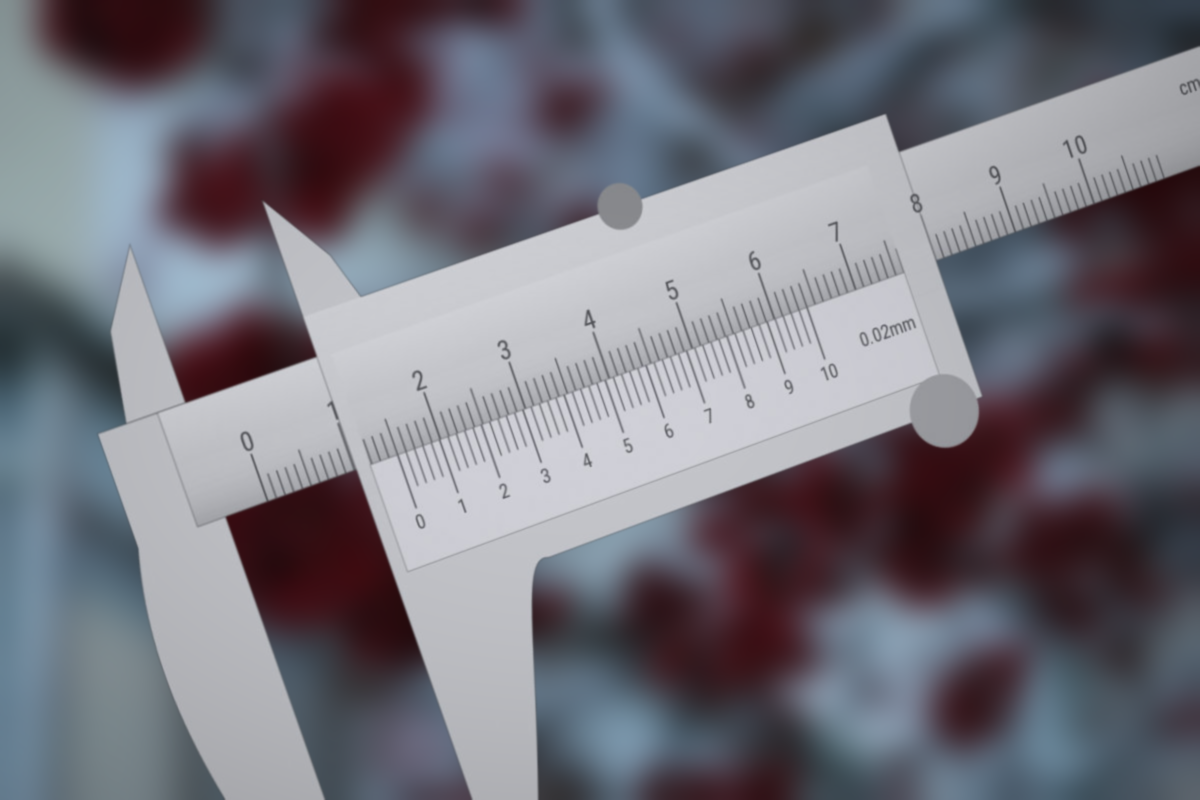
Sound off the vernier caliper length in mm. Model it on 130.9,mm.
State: 15.0,mm
